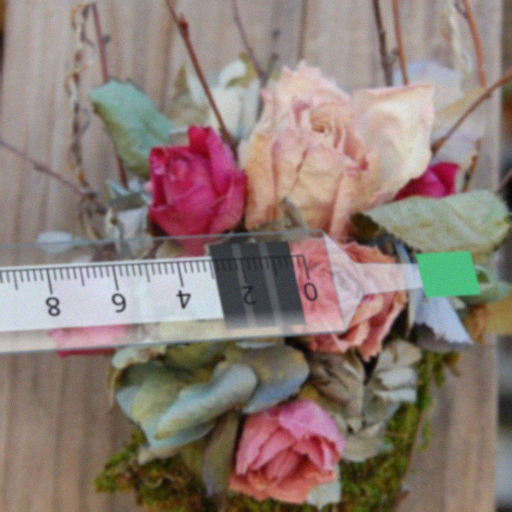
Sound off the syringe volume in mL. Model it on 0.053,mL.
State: 0.4,mL
